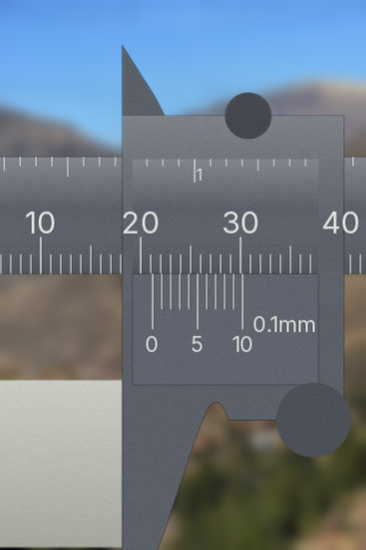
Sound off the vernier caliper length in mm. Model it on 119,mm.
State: 21.2,mm
